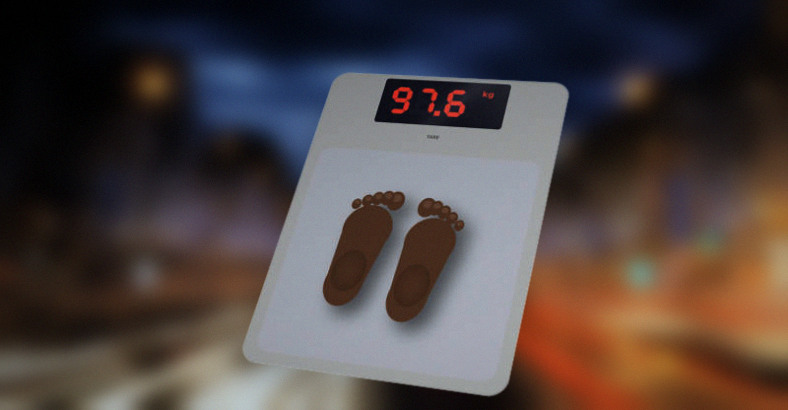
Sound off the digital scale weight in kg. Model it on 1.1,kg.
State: 97.6,kg
